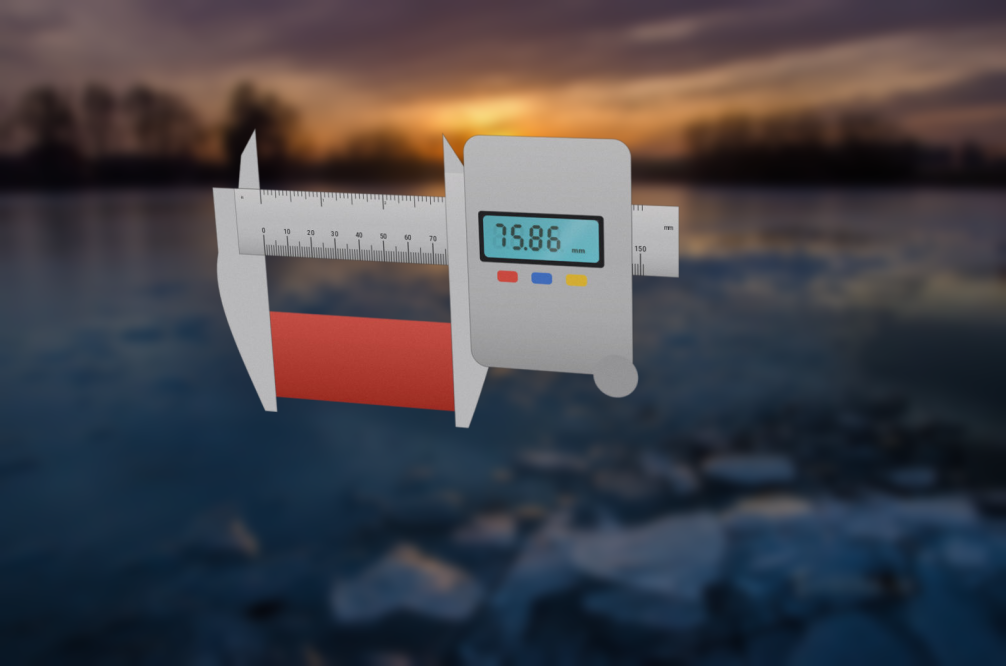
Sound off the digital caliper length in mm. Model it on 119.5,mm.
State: 75.86,mm
